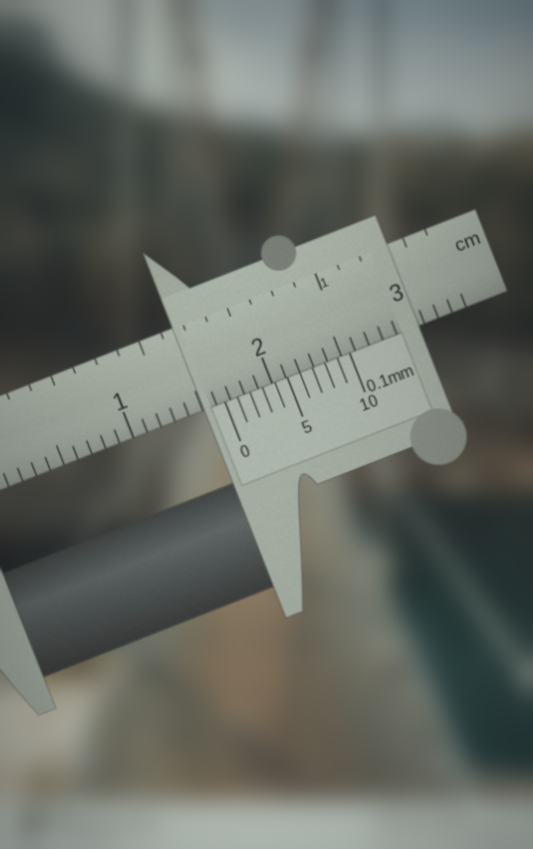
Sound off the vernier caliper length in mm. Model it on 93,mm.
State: 16.6,mm
